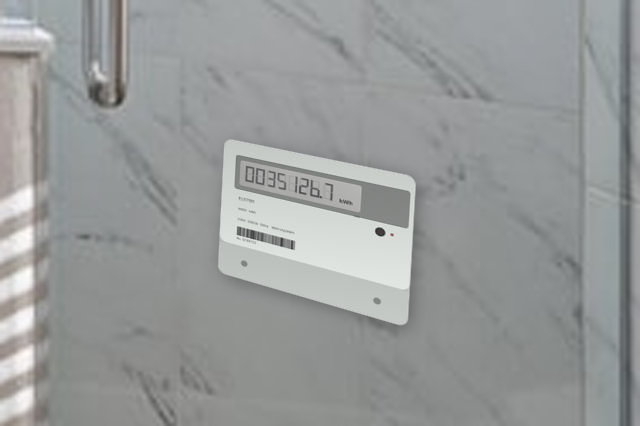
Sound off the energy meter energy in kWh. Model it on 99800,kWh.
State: 35126.7,kWh
